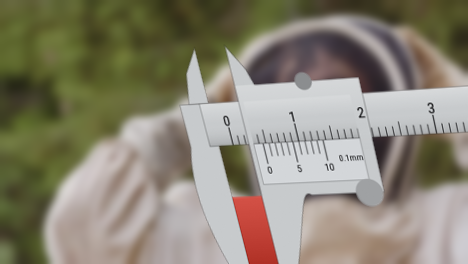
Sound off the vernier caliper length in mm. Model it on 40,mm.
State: 4.6,mm
